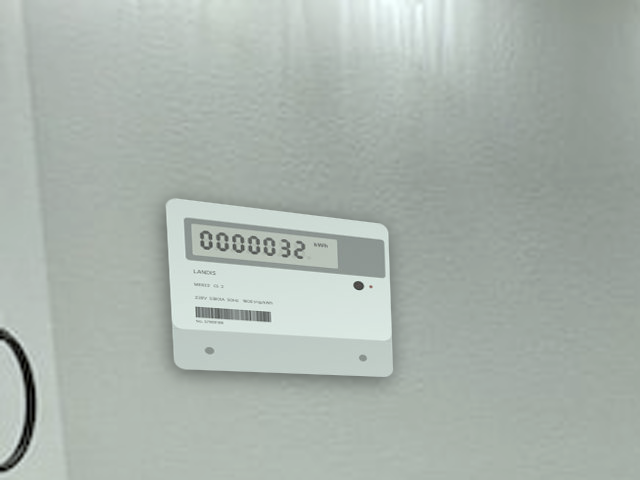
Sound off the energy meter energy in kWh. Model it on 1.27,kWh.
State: 32,kWh
